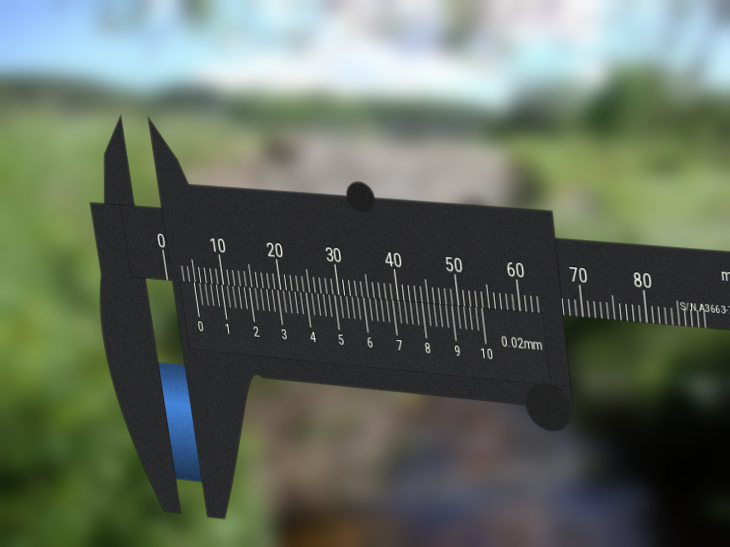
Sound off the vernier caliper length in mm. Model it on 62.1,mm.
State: 4.8,mm
